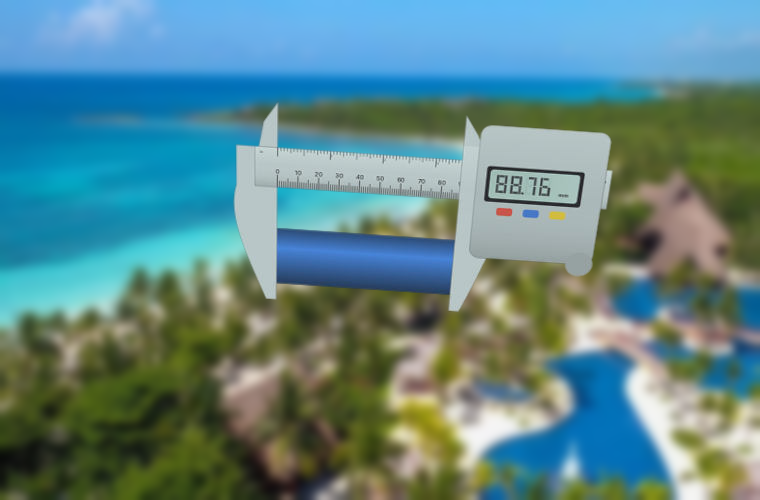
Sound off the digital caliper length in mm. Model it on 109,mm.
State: 88.76,mm
